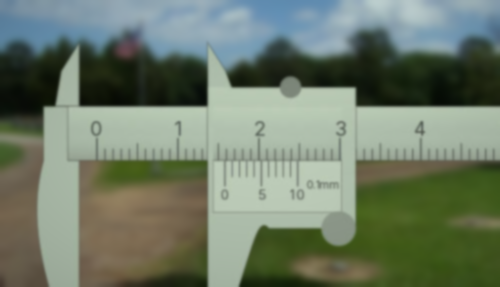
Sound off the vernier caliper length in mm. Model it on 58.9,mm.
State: 15.8,mm
